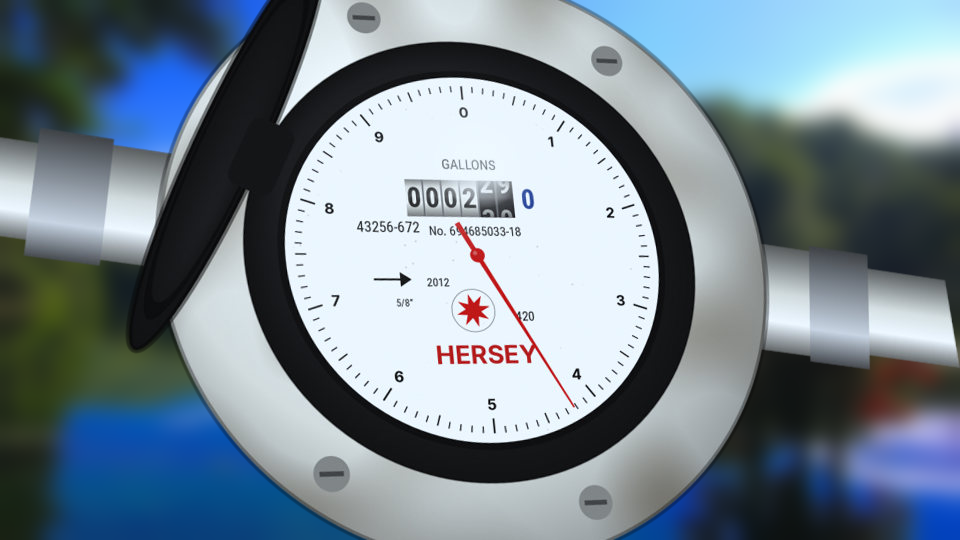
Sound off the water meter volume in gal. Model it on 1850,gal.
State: 2294.2,gal
